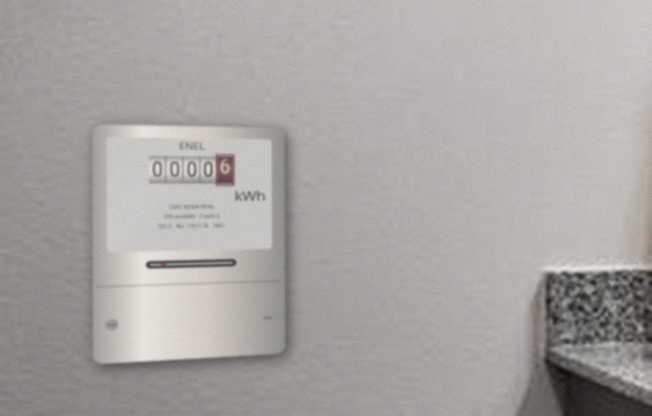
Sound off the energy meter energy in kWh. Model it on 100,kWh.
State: 0.6,kWh
